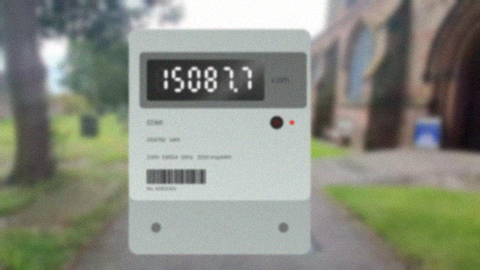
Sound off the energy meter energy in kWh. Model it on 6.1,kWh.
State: 15087.7,kWh
